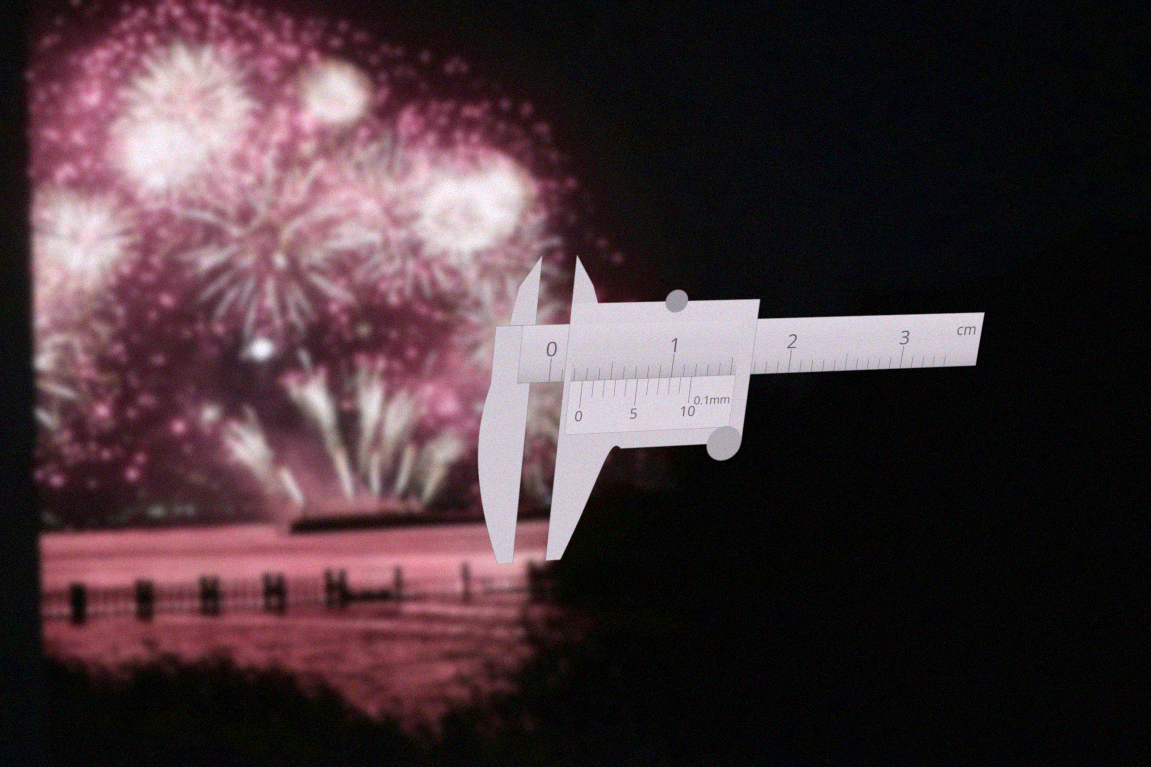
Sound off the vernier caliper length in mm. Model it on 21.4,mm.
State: 2.7,mm
